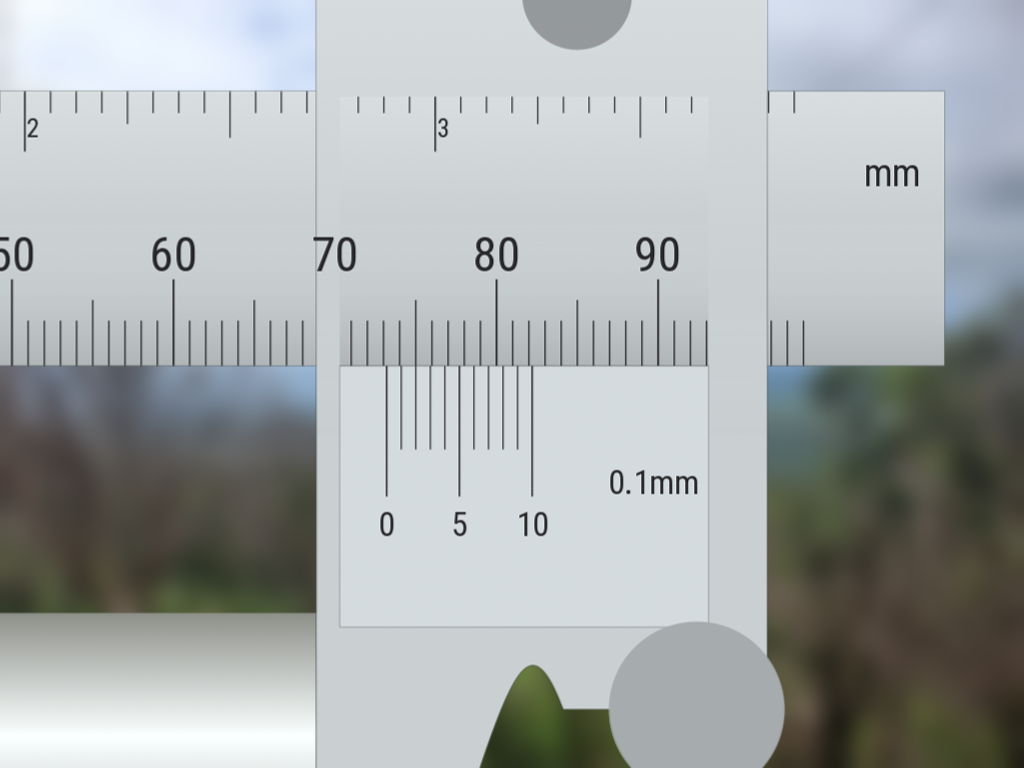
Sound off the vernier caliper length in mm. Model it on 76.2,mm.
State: 73.2,mm
